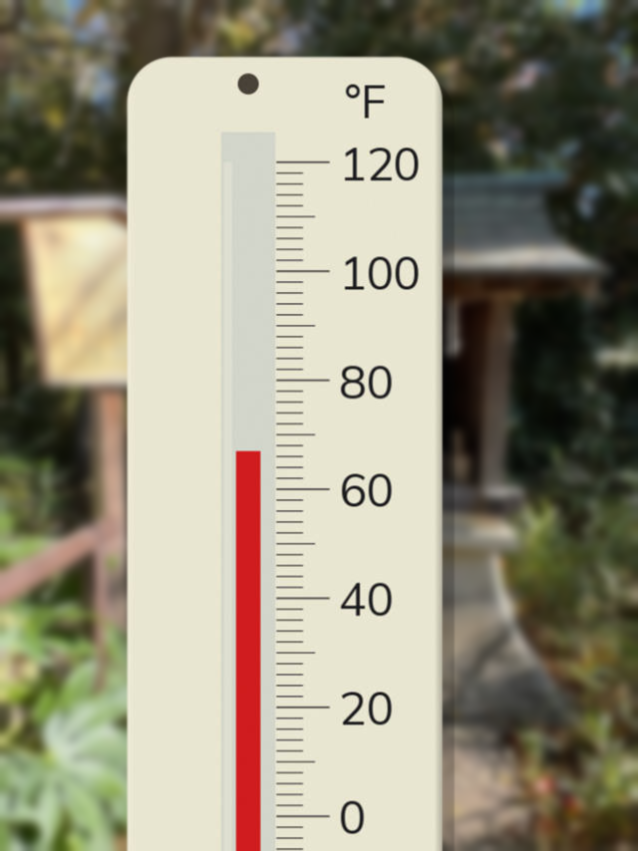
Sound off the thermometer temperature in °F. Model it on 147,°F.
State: 67,°F
